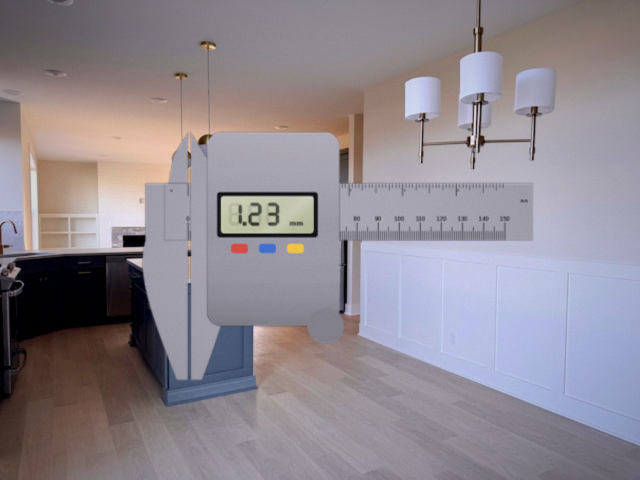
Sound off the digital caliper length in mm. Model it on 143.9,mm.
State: 1.23,mm
